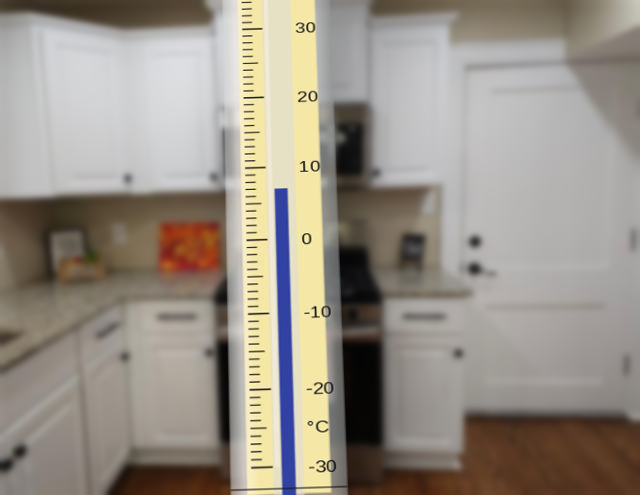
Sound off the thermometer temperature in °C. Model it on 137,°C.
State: 7,°C
